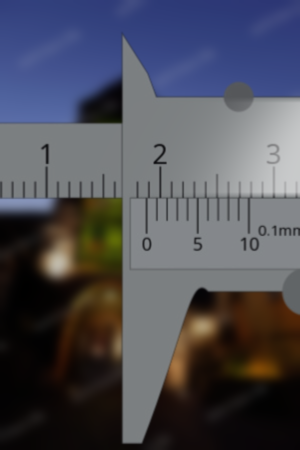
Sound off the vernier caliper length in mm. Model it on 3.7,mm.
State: 18.8,mm
